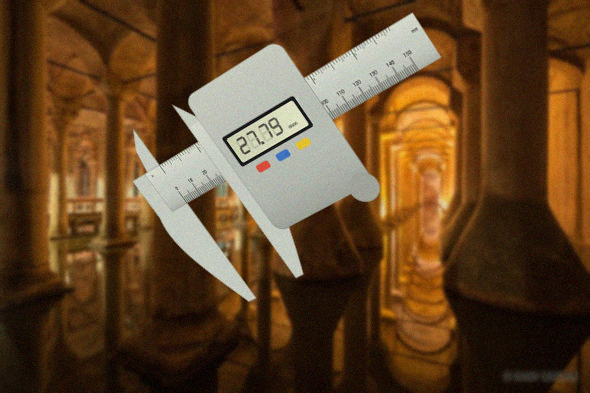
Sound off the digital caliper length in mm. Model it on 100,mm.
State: 27.79,mm
